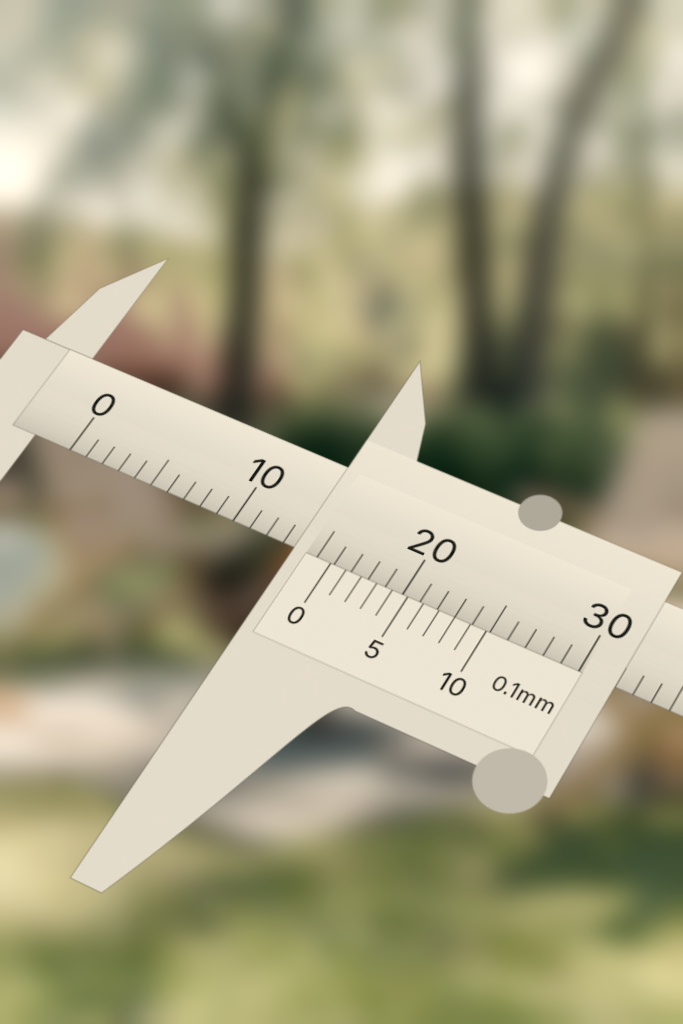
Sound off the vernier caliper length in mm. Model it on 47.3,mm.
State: 15.8,mm
